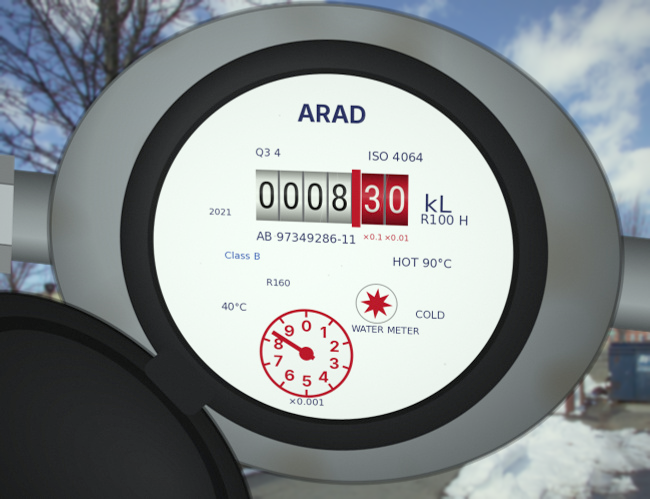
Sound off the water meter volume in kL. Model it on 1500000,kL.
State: 8.308,kL
